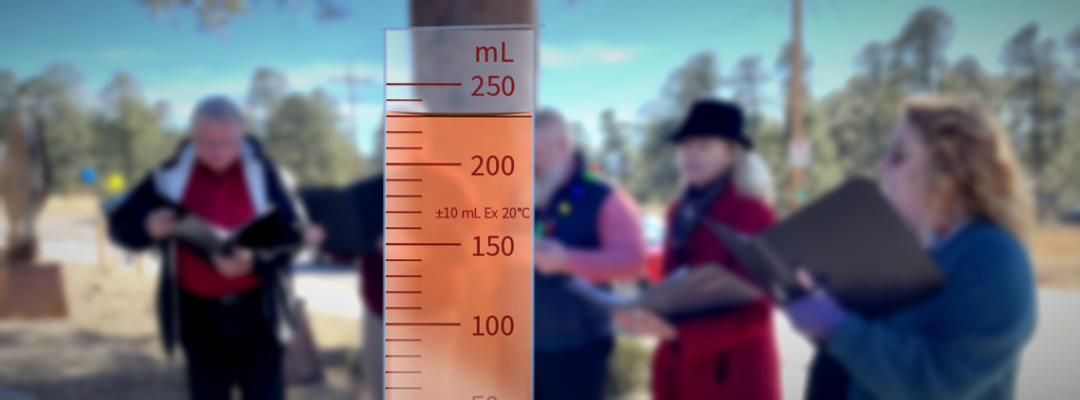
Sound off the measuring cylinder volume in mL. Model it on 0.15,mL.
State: 230,mL
